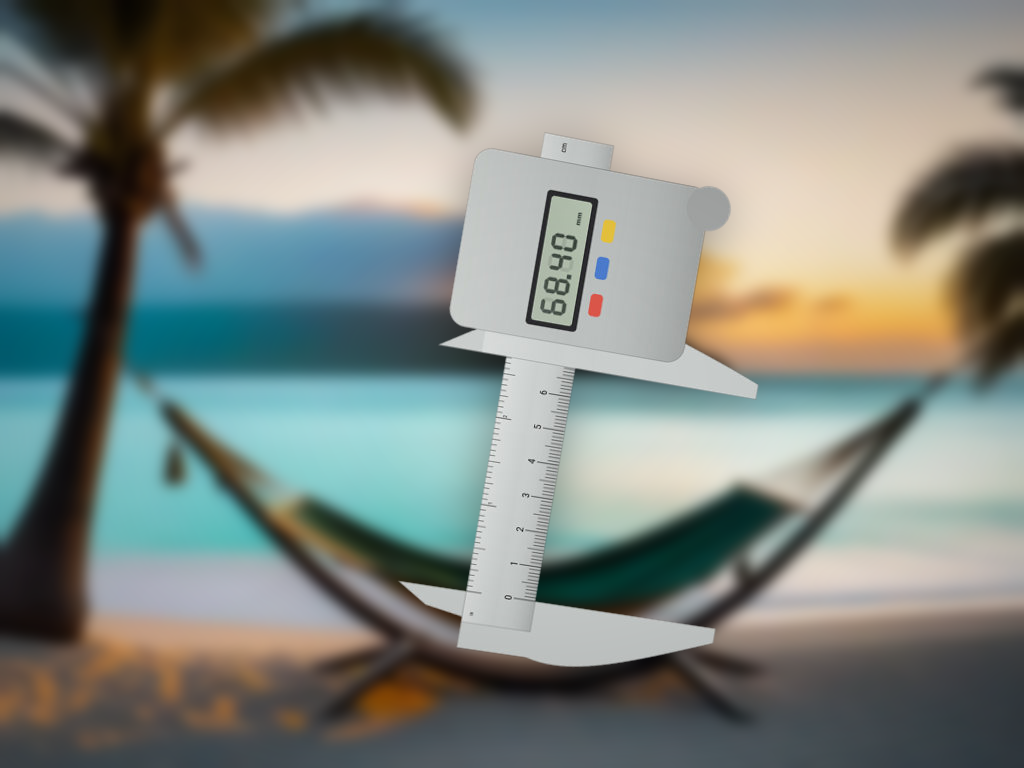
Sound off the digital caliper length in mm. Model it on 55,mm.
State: 68.40,mm
